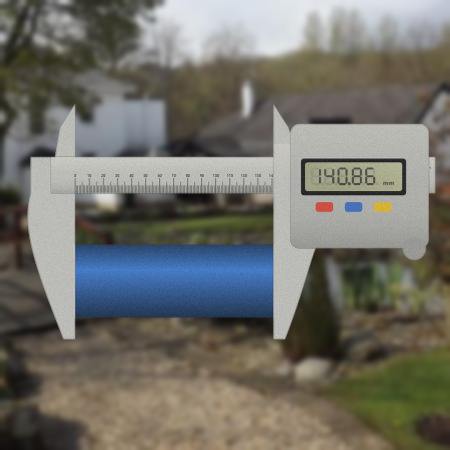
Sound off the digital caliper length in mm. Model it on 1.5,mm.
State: 140.86,mm
